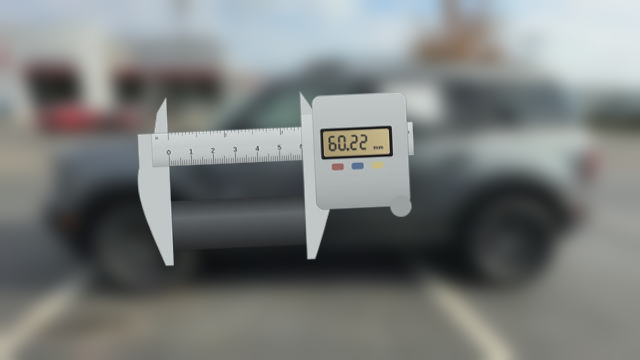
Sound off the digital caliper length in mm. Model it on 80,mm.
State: 60.22,mm
